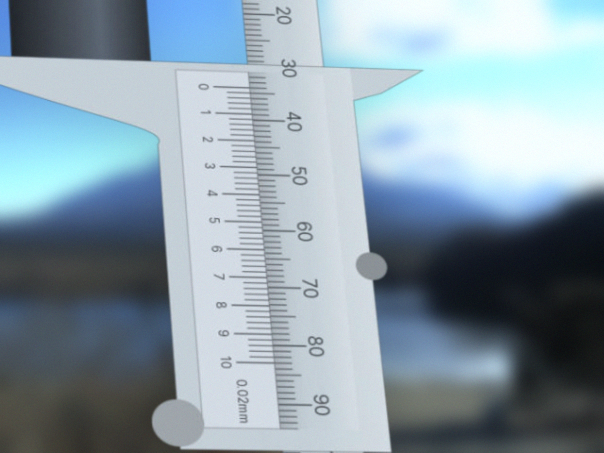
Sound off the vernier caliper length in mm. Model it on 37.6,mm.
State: 34.0,mm
